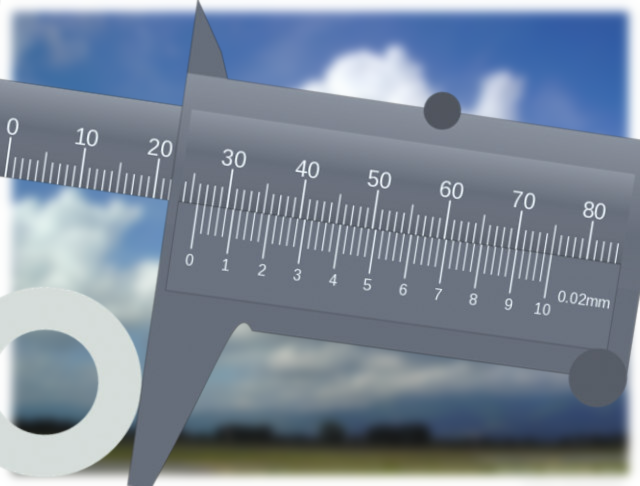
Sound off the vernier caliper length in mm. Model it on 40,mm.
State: 26.0,mm
